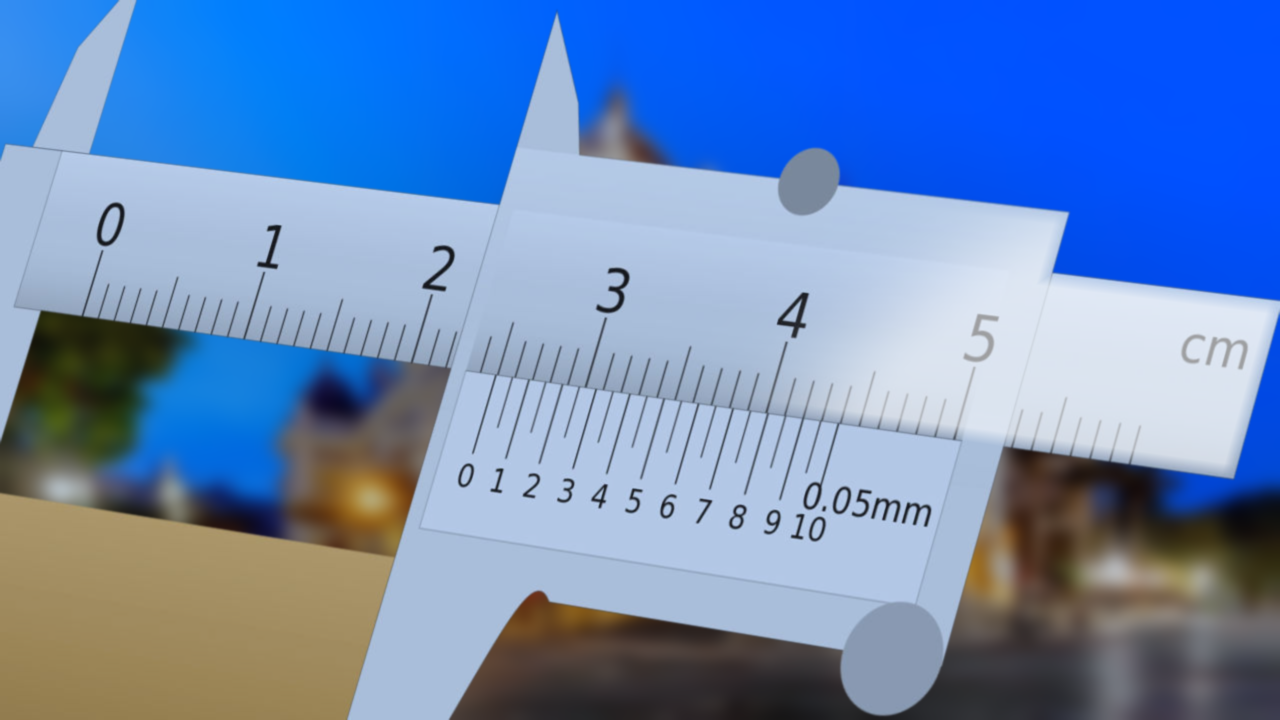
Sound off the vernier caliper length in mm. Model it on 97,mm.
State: 24.9,mm
